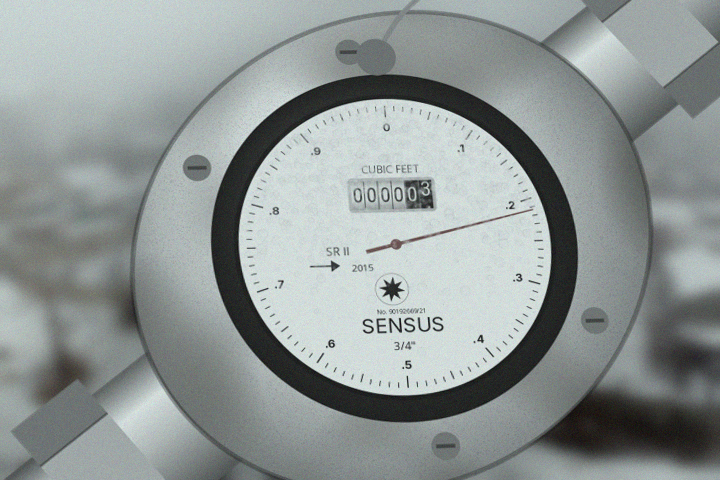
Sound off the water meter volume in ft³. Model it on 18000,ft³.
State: 3.21,ft³
